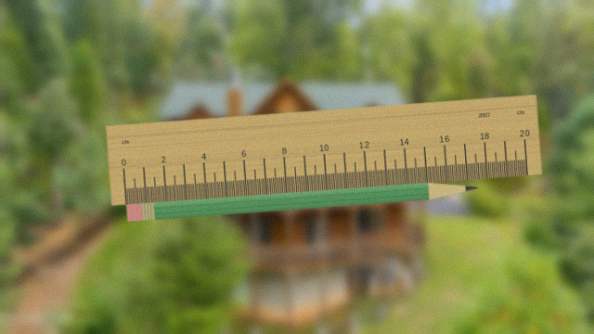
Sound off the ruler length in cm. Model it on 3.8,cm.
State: 17.5,cm
